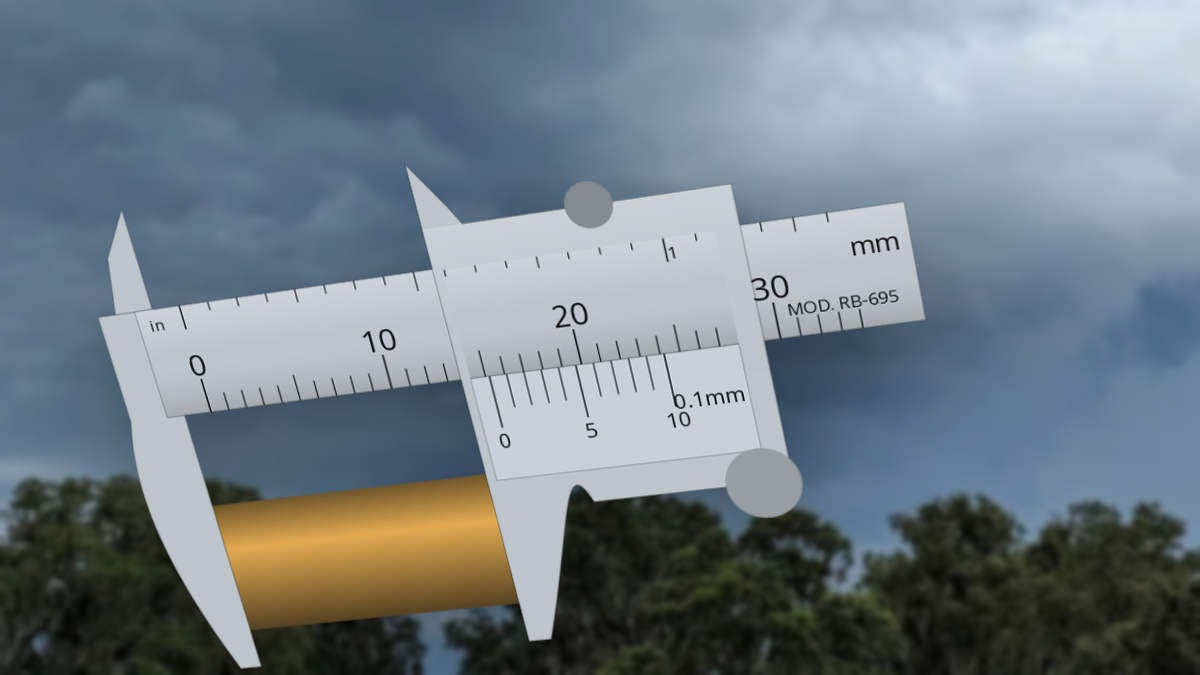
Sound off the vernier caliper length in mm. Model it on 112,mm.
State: 15.2,mm
